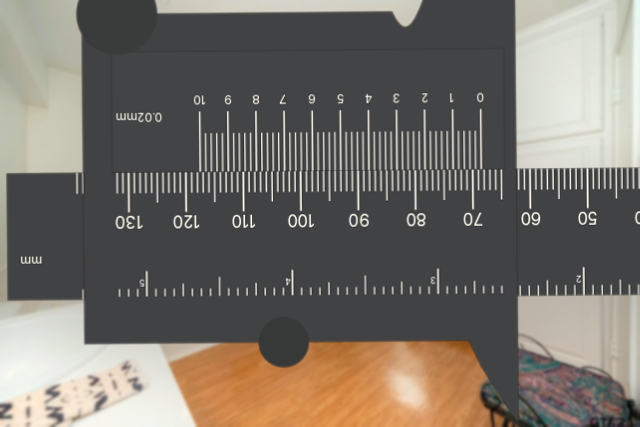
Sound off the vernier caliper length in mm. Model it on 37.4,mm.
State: 68.5,mm
